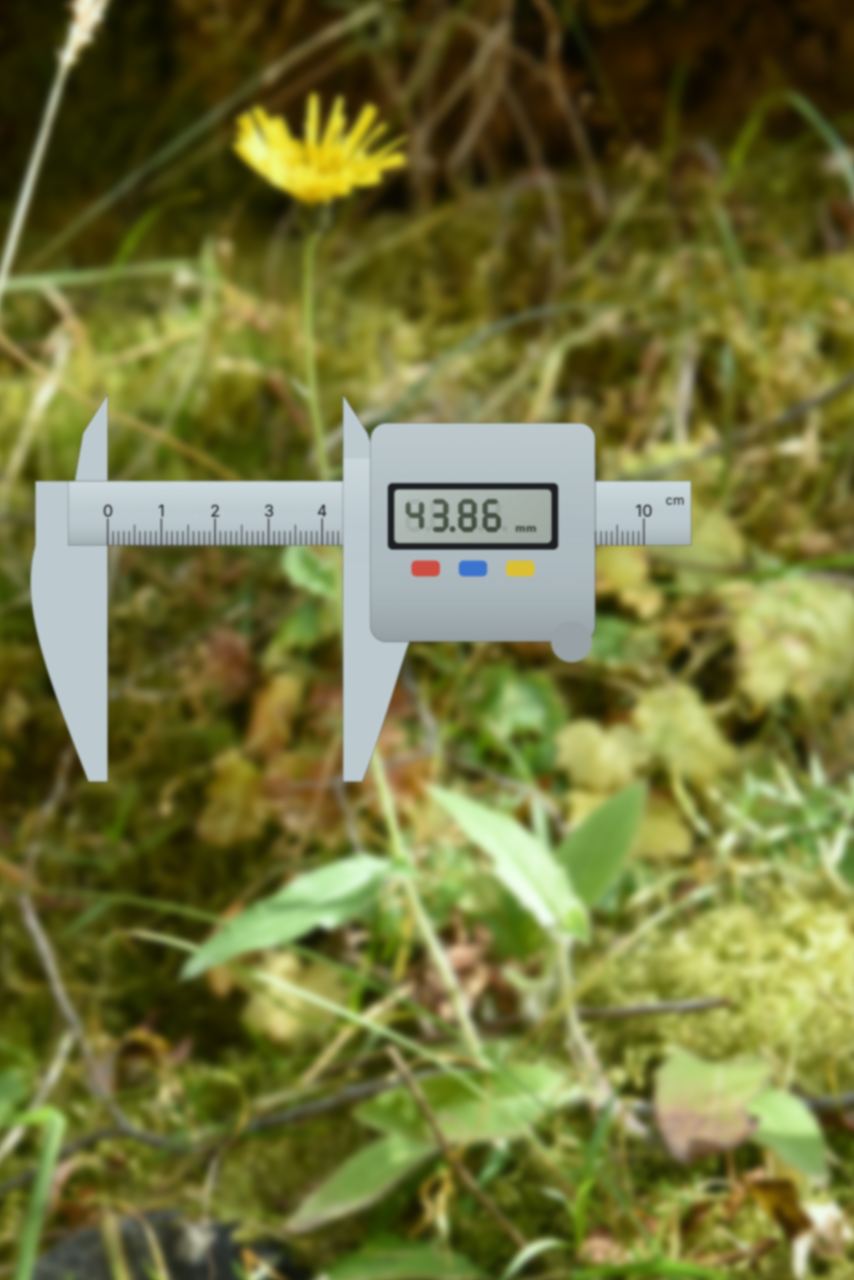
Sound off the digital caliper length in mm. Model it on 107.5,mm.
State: 43.86,mm
